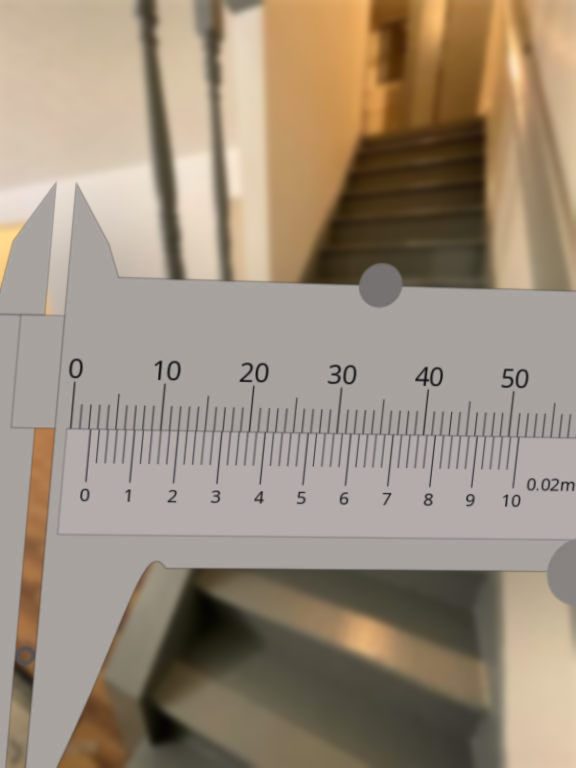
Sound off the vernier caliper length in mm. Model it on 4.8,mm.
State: 2.2,mm
